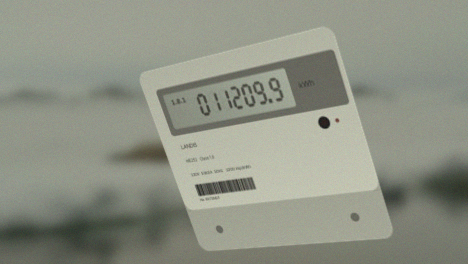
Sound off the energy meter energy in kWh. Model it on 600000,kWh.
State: 11209.9,kWh
